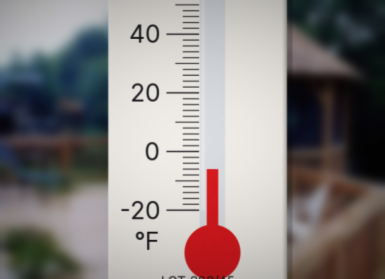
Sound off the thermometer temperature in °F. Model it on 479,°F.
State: -6,°F
